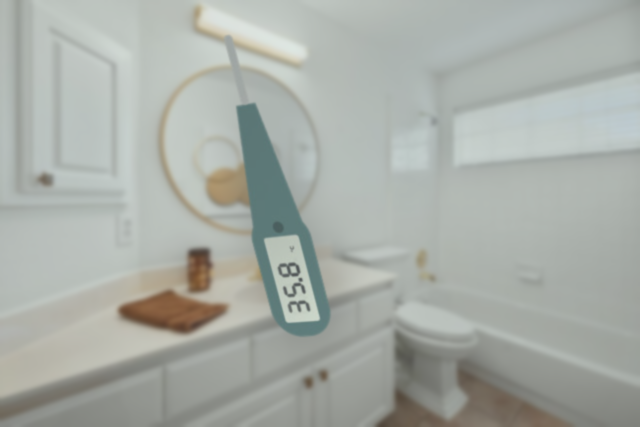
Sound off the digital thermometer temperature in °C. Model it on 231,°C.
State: 35.8,°C
